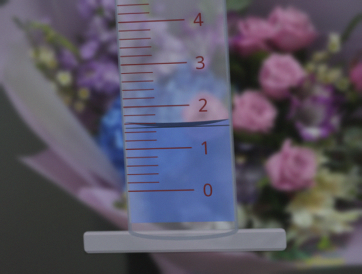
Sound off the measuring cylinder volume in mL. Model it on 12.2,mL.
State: 1.5,mL
